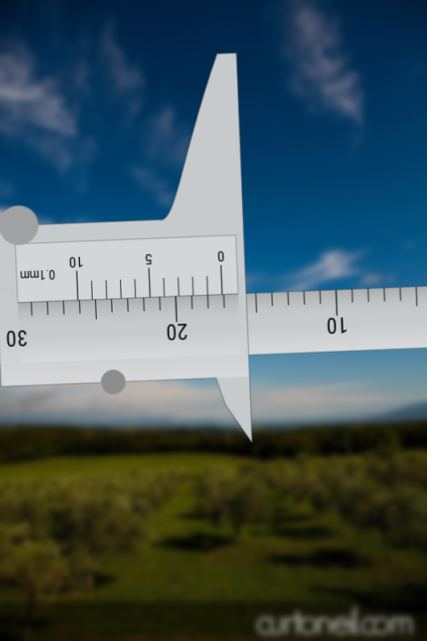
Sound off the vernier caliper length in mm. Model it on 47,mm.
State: 17.1,mm
